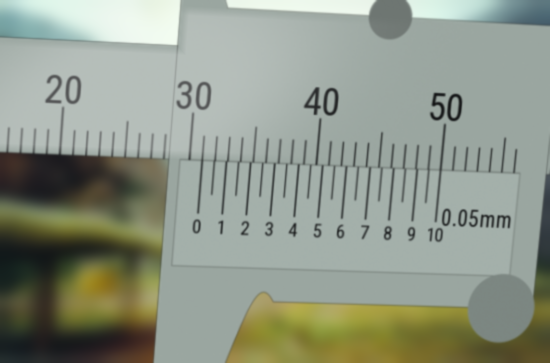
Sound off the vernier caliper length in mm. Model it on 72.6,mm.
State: 31.0,mm
